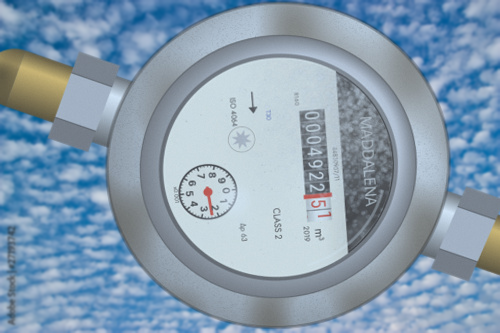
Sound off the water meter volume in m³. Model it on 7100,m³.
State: 4922.512,m³
